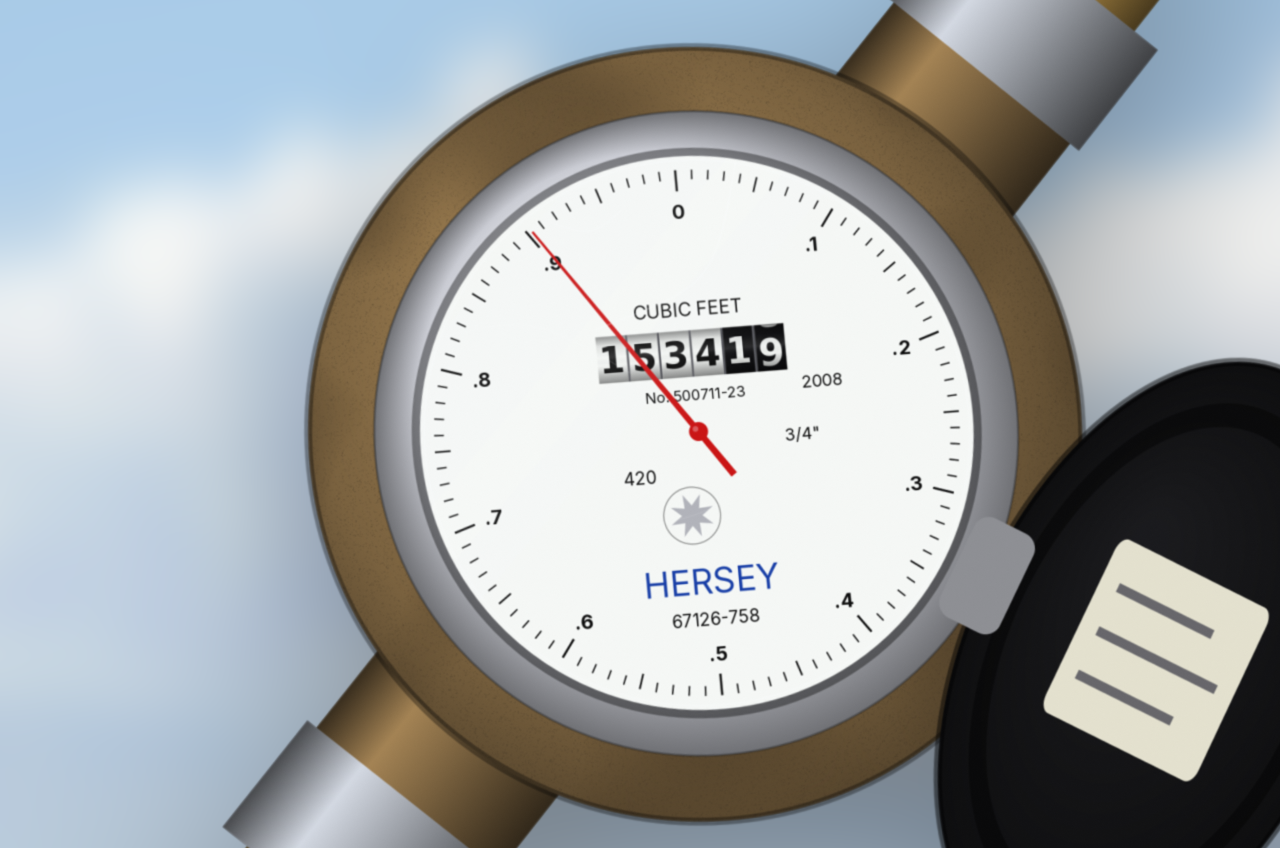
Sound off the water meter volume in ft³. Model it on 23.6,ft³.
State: 153418.90,ft³
